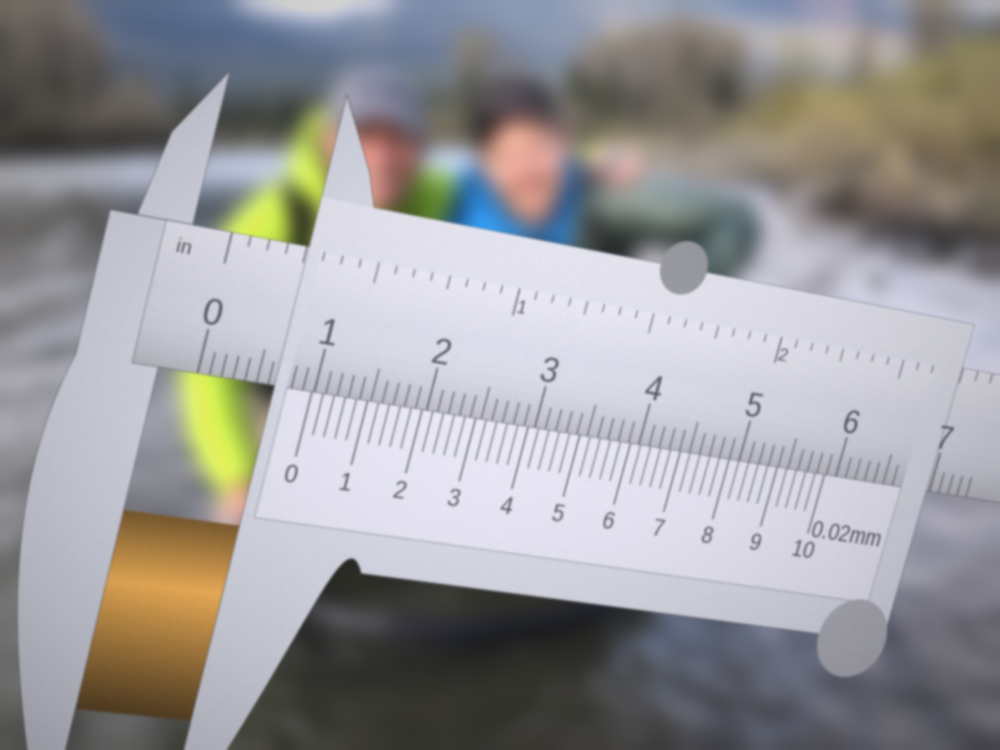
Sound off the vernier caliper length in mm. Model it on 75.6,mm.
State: 9.8,mm
